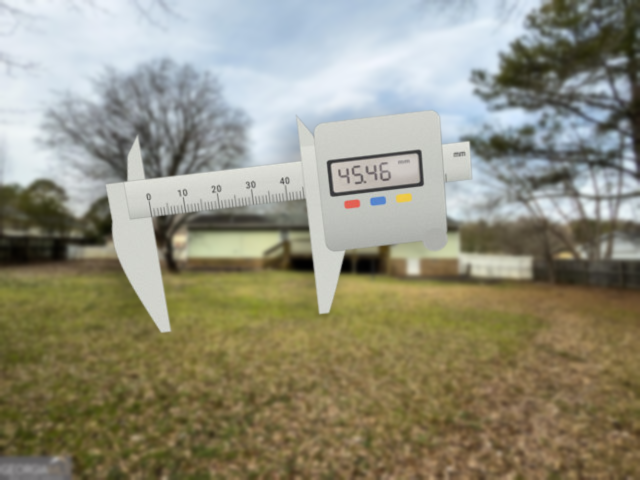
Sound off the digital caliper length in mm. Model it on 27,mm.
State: 45.46,mm
